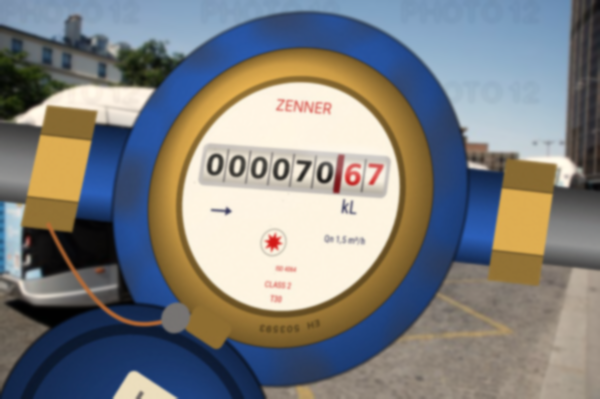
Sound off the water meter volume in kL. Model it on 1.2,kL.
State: 70.67,kL
